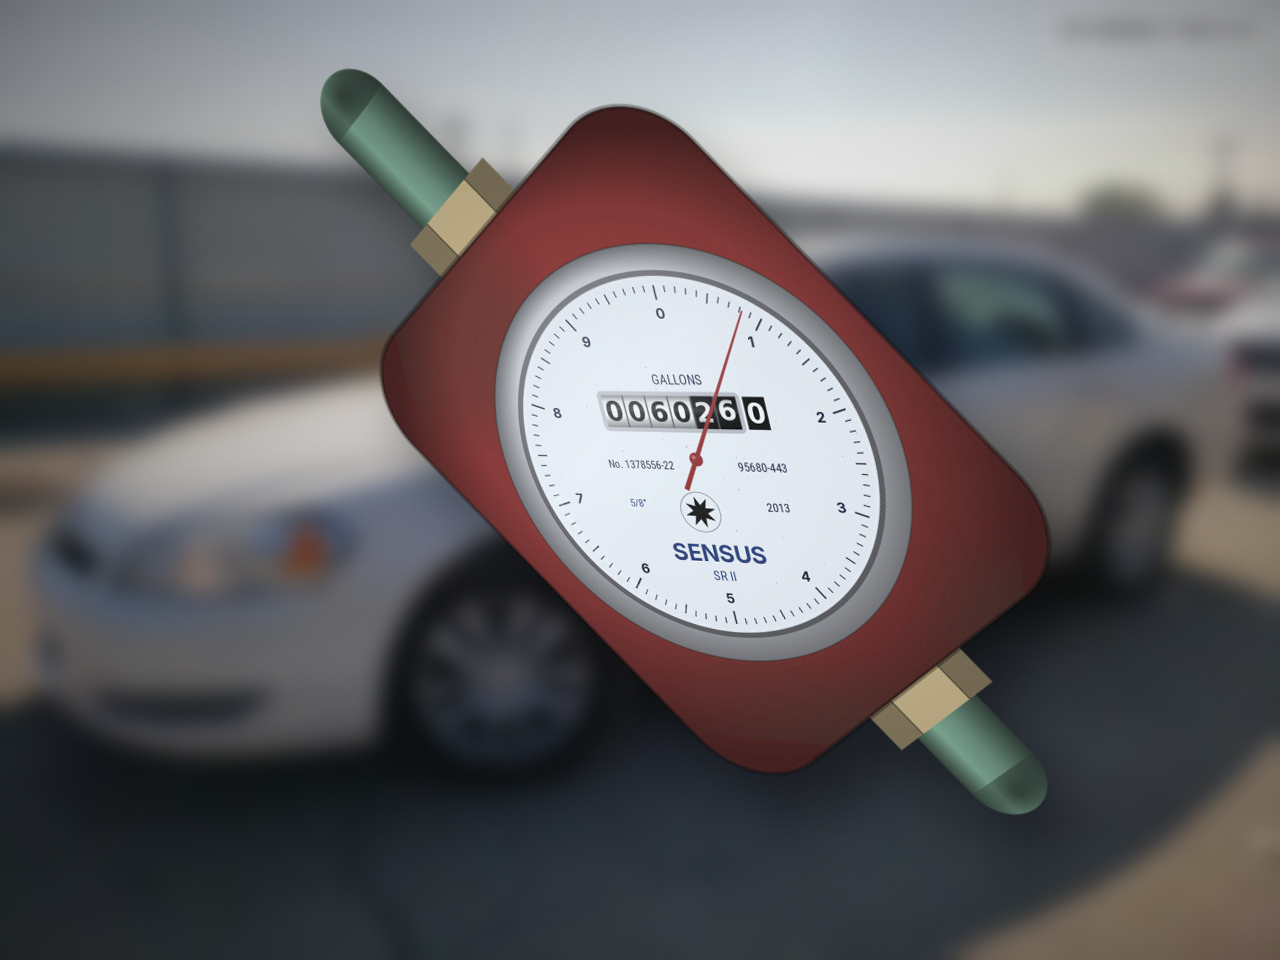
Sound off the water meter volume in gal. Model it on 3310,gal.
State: 60260.8,gal
